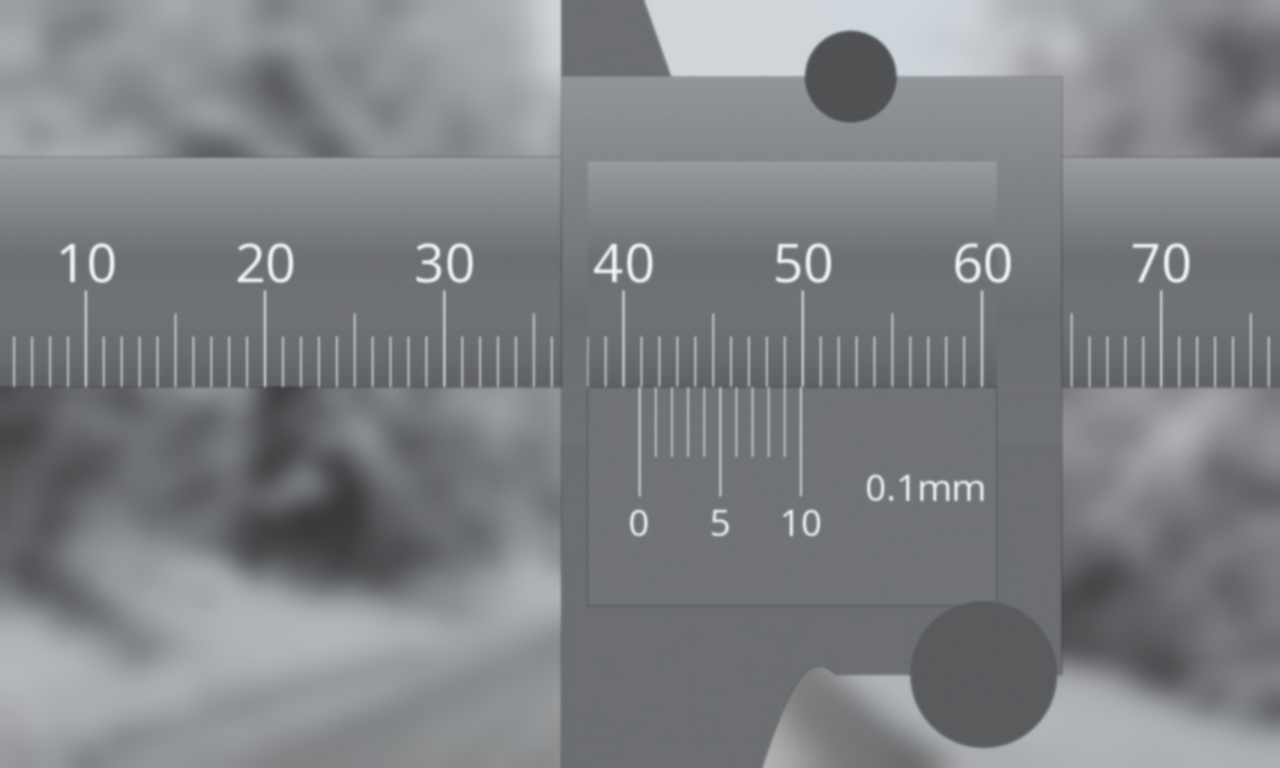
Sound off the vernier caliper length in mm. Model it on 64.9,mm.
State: 40.9,mm
